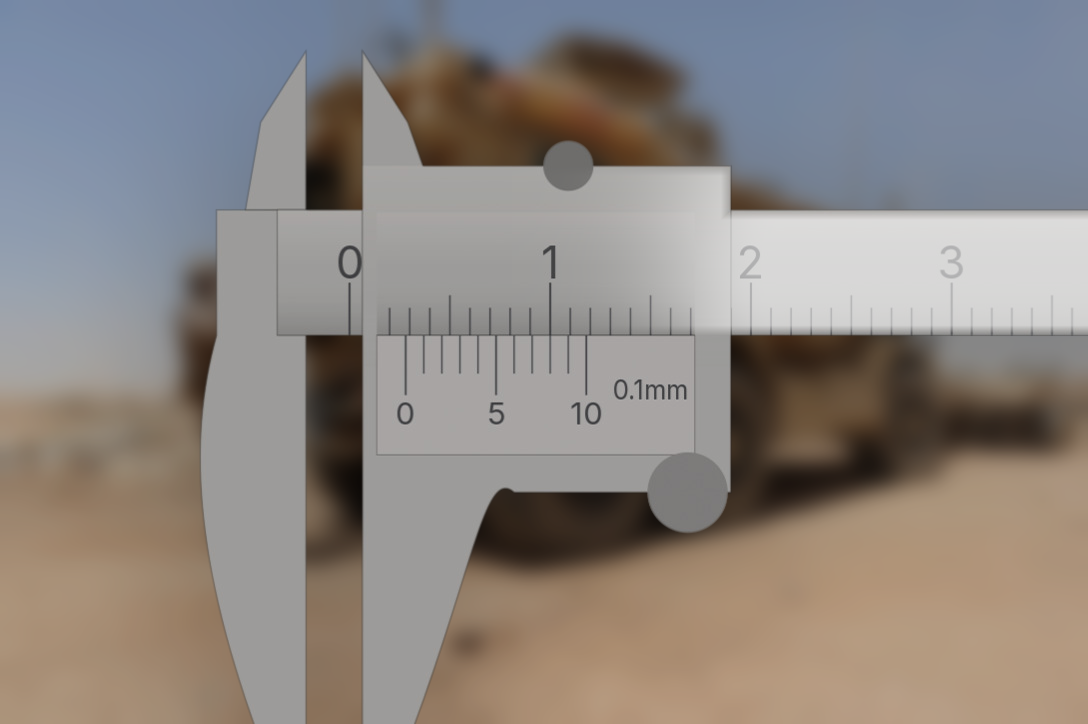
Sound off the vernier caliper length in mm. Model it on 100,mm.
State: 2.8,mm
